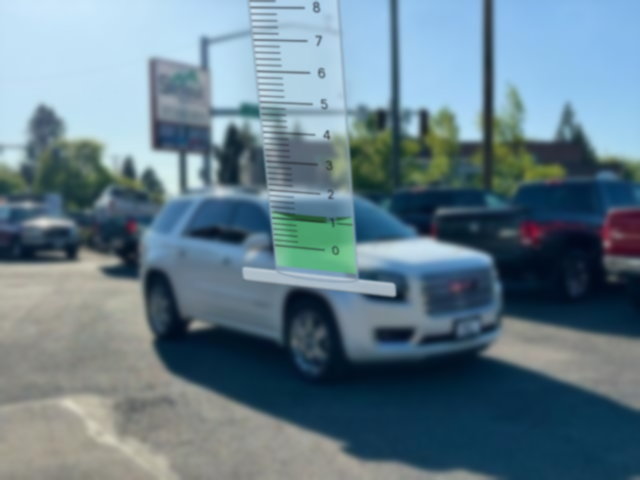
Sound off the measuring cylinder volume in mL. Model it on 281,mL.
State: 1,mL
